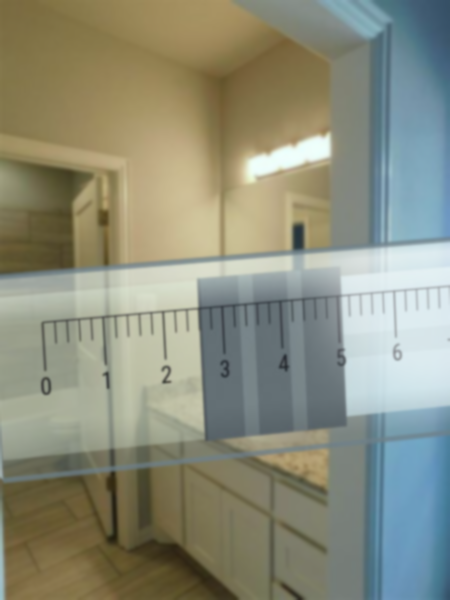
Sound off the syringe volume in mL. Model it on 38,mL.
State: 2.6,mL
